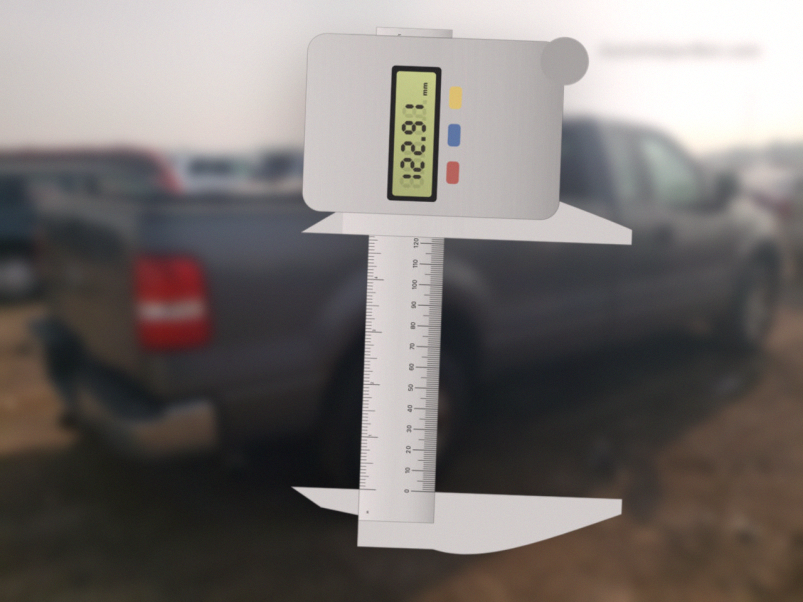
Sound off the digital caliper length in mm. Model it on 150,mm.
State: 122.91,mm
